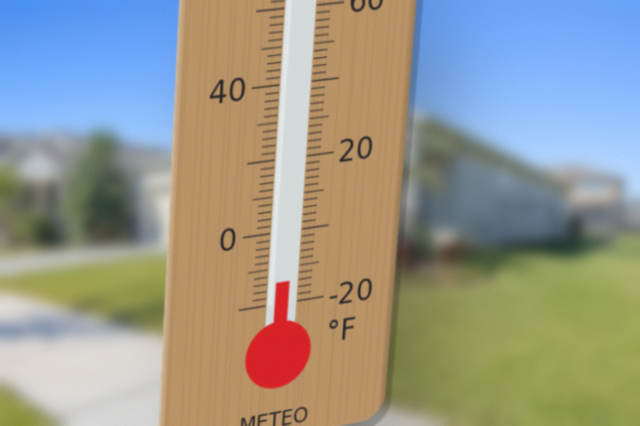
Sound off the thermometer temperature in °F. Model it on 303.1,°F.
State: -14,°F
